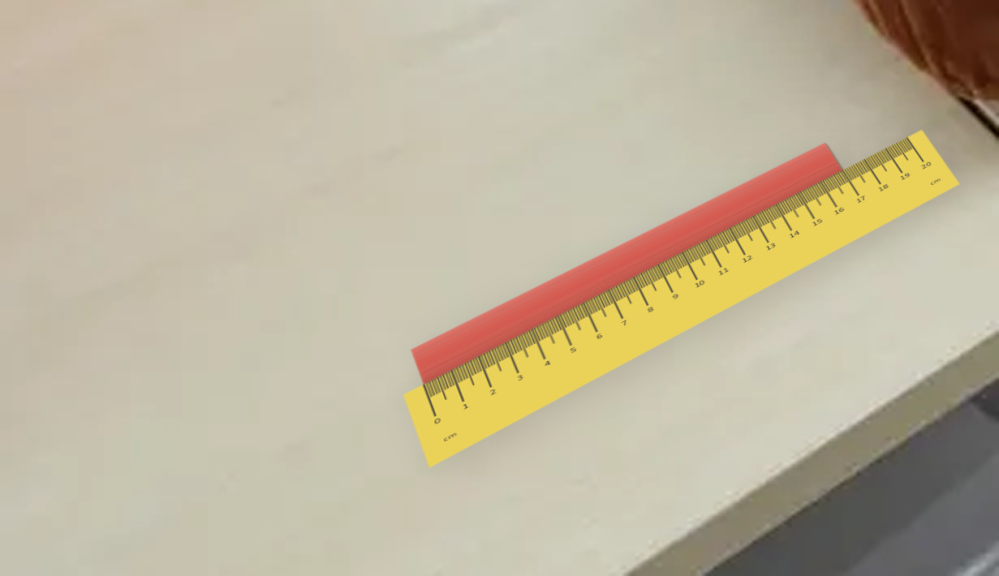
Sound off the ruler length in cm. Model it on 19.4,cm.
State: 17,cm
